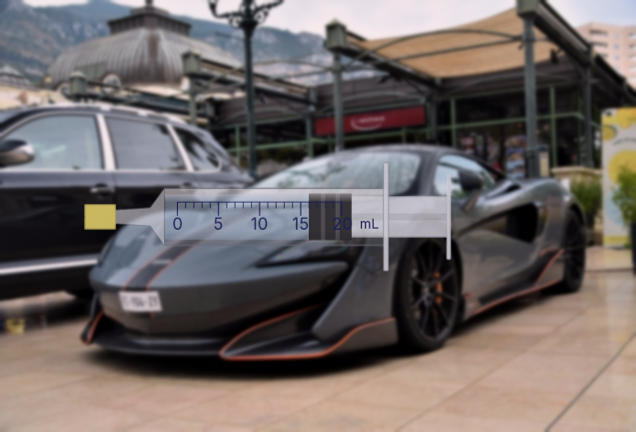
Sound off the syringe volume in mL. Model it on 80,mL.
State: 16,mL
